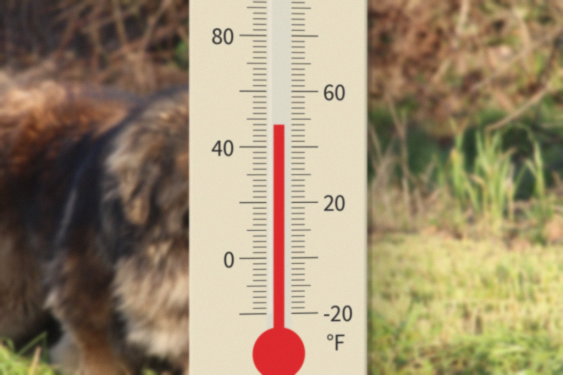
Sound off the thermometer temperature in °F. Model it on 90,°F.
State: 48,°F
